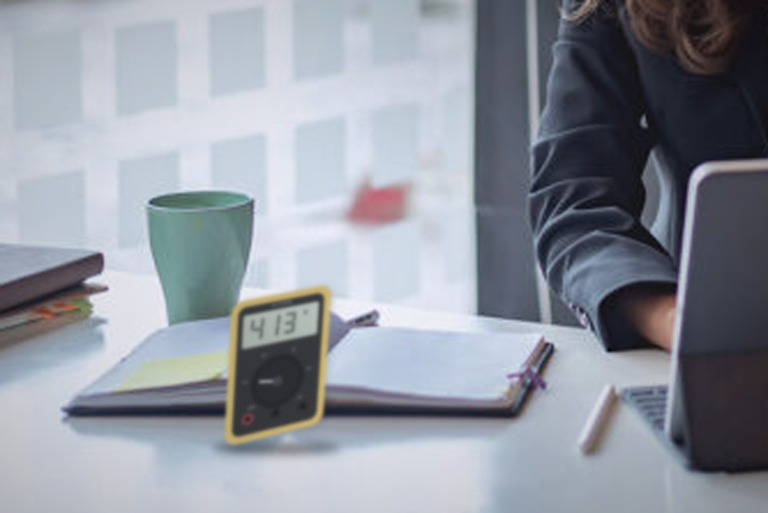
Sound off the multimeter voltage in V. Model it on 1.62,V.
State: 413,V
